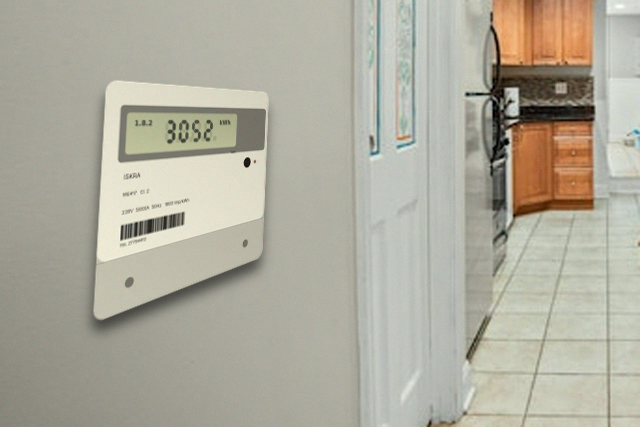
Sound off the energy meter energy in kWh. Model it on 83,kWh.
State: 3052,kWh
